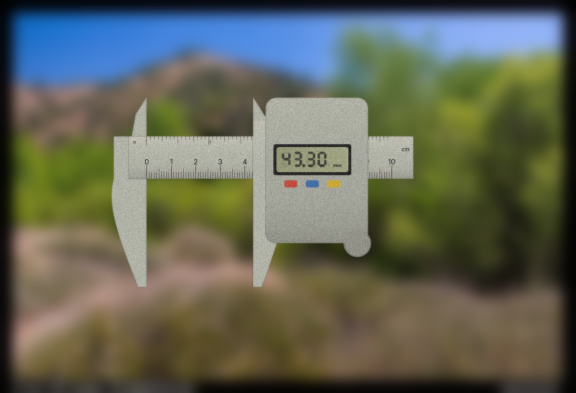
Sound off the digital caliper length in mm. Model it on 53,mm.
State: 43.30,mm
